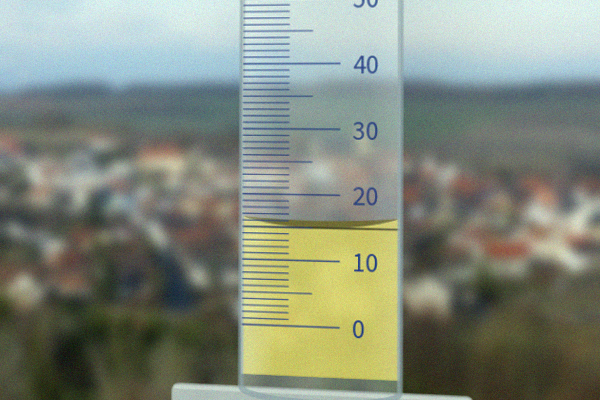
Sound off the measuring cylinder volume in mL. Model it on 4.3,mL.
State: 15,mL
